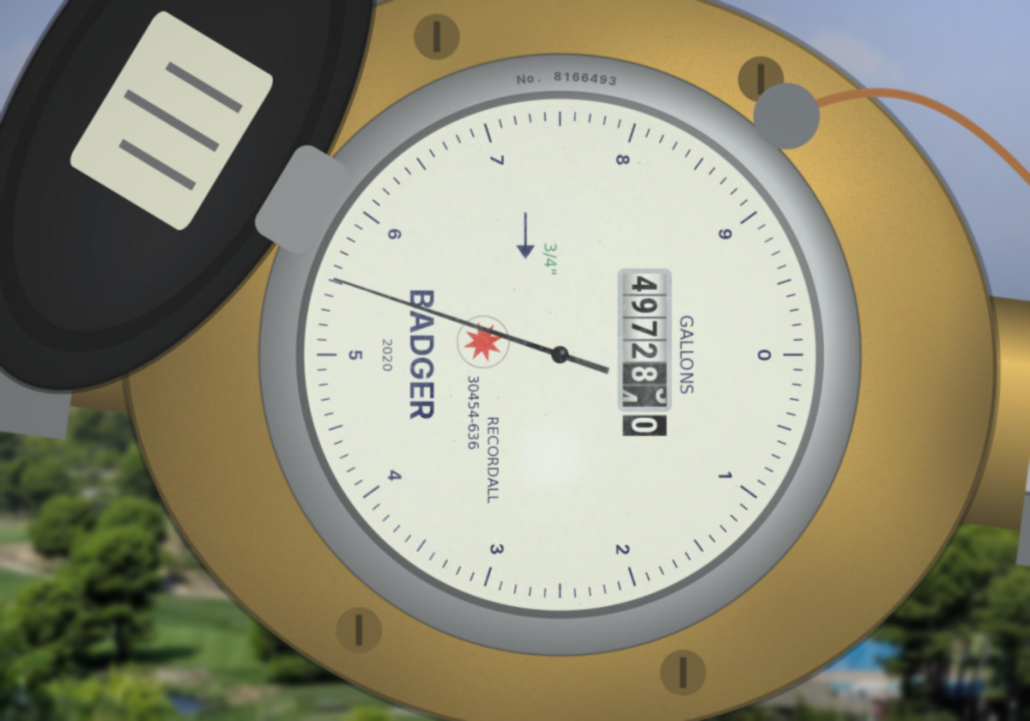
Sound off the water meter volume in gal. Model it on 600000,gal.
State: 4972835.5,gal
